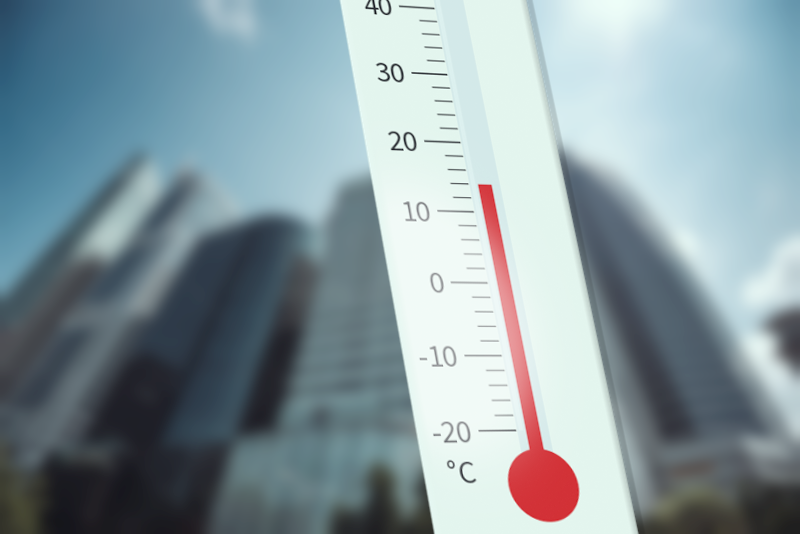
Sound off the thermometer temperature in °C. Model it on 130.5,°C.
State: 14,°C
